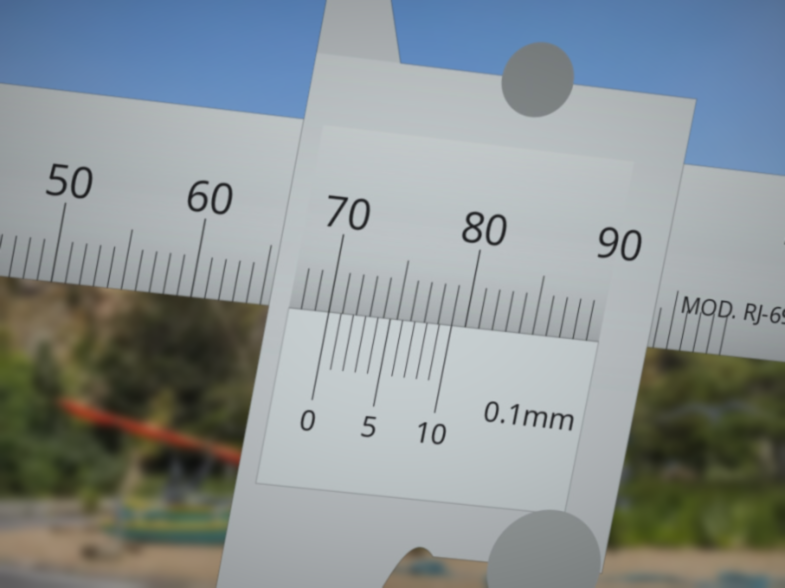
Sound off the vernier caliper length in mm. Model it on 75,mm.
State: 70.0,mm
